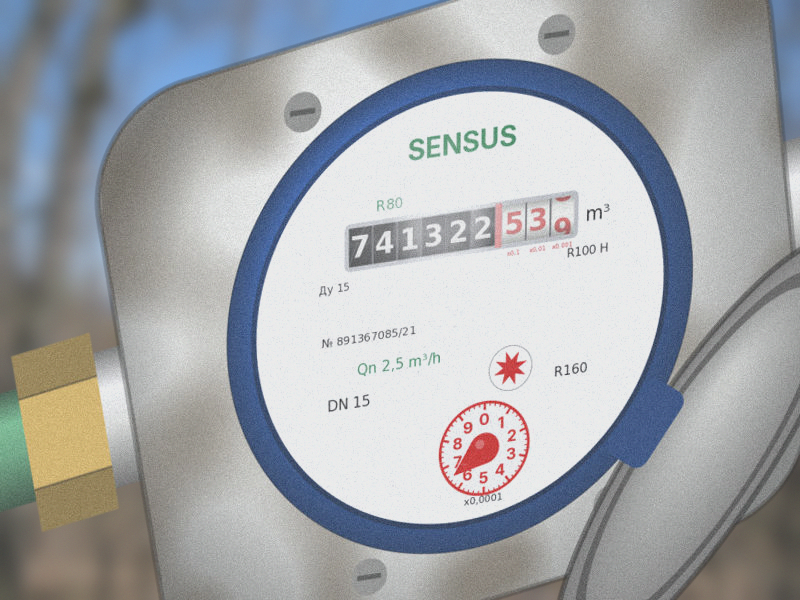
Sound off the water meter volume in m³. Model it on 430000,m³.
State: 741322.5386,m³
